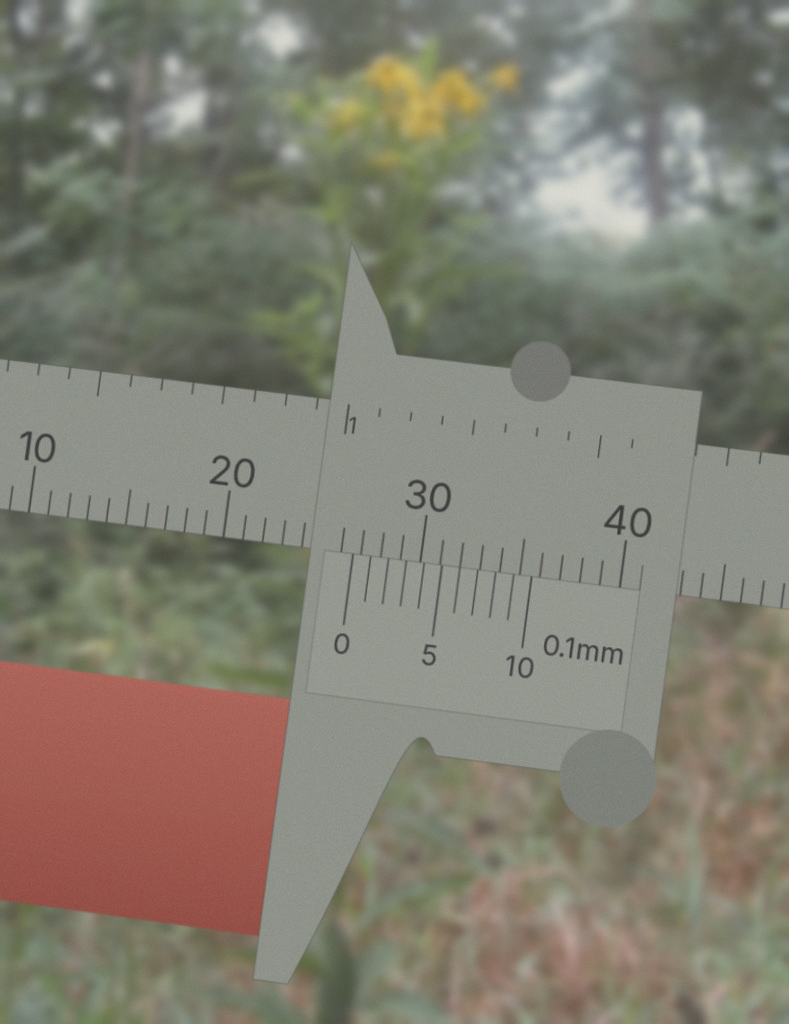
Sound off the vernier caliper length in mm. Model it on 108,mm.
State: 26.6,mm
